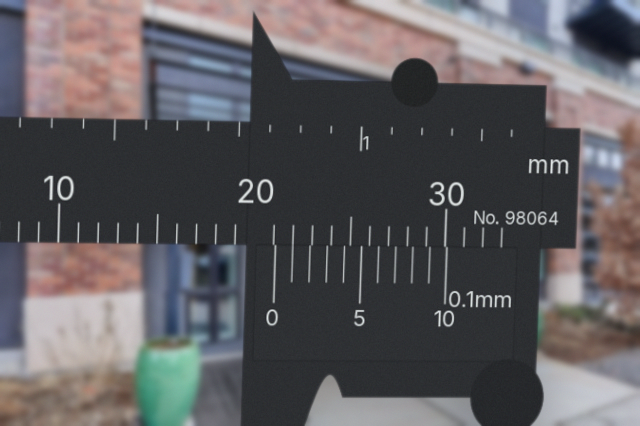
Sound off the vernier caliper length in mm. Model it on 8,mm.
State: 21.1,mm
